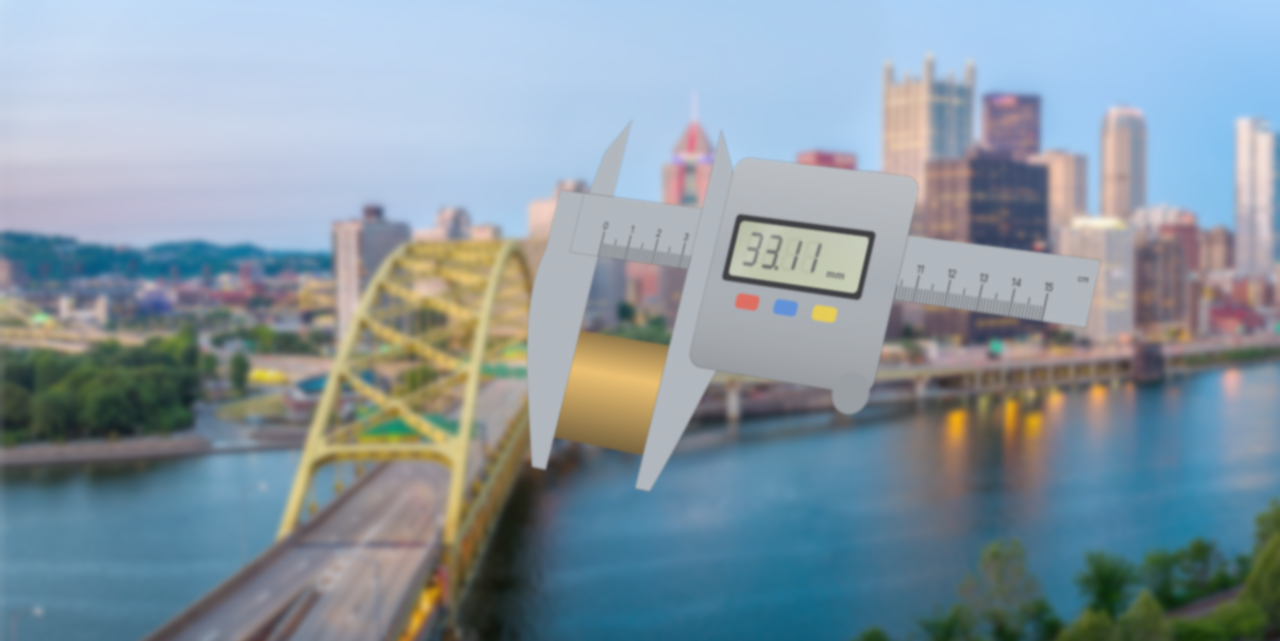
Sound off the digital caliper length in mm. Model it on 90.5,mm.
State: 33.11,mm
